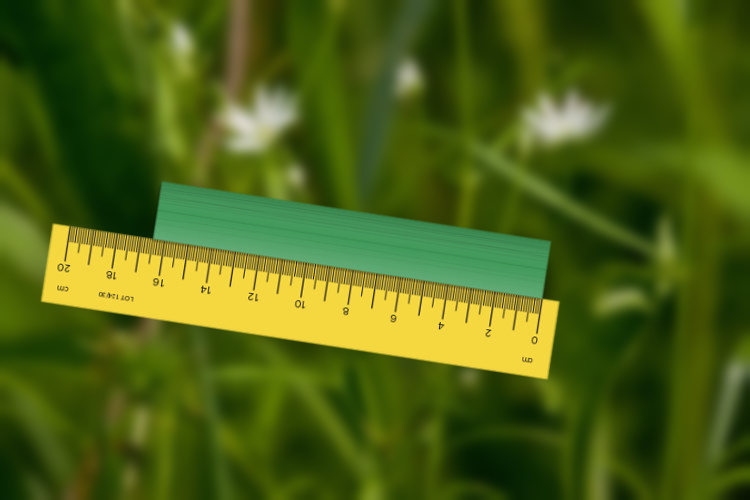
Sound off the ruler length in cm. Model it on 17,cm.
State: 16.5,cm
